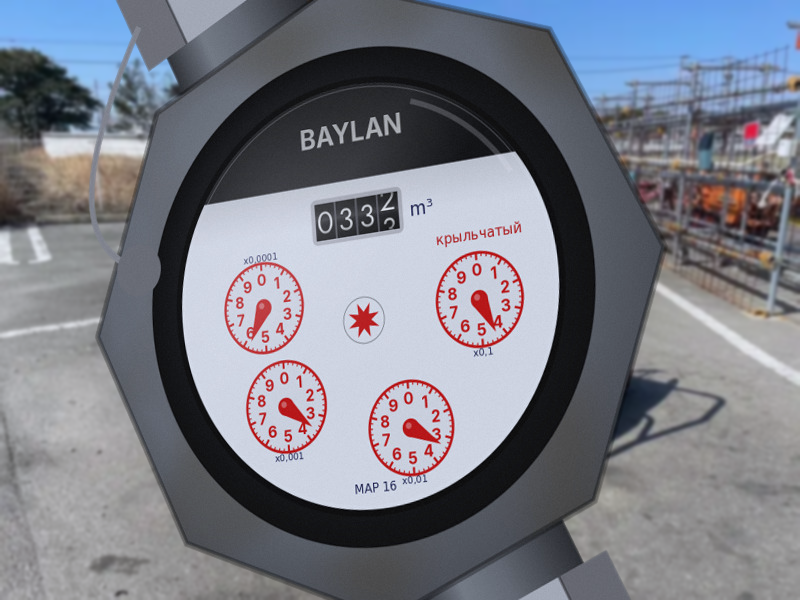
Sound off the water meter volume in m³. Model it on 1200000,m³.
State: 332.4335,m³
